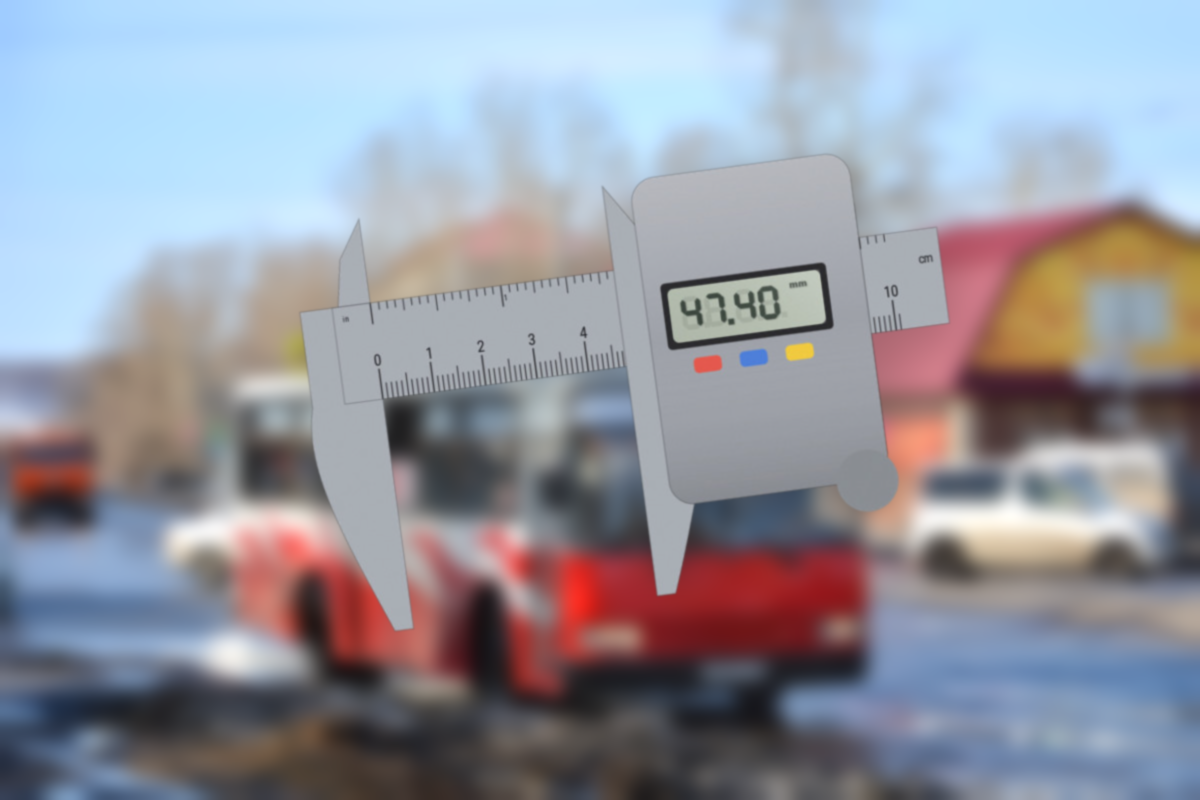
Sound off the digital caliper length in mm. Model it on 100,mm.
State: 47.40,mm
